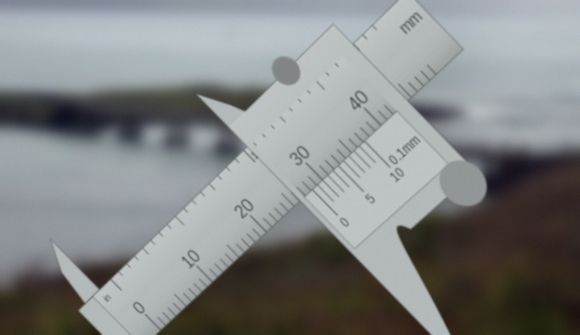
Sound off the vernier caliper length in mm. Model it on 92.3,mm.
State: 28.2,mm
